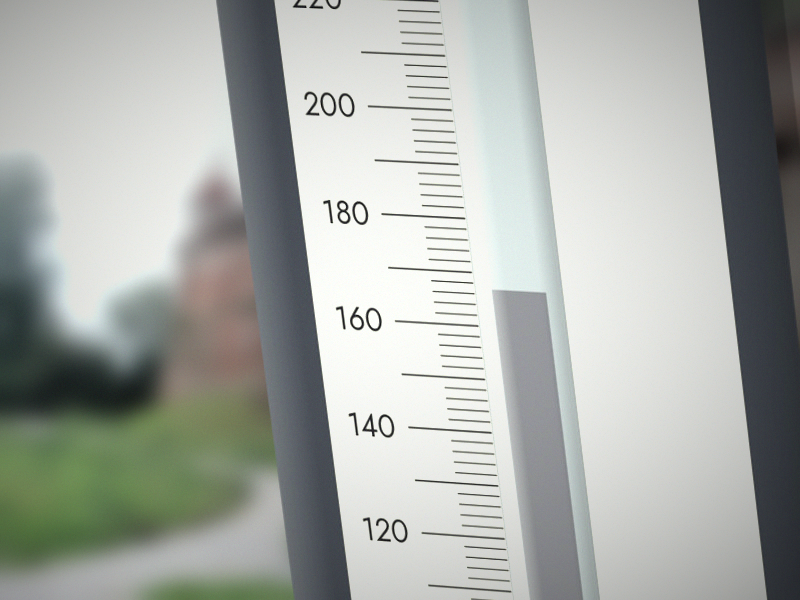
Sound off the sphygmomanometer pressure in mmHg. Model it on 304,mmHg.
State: 167,mmHg
